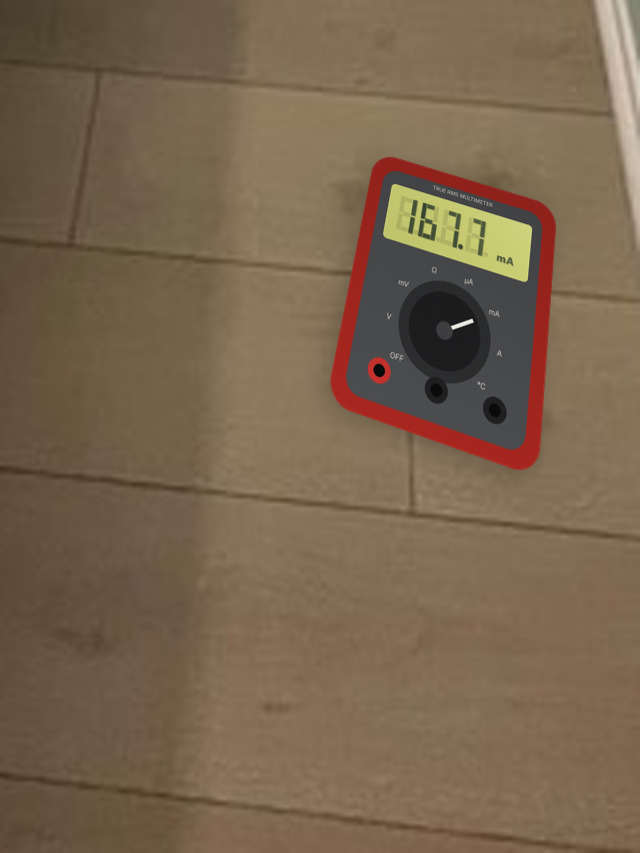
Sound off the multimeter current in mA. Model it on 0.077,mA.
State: 167.7,mA
